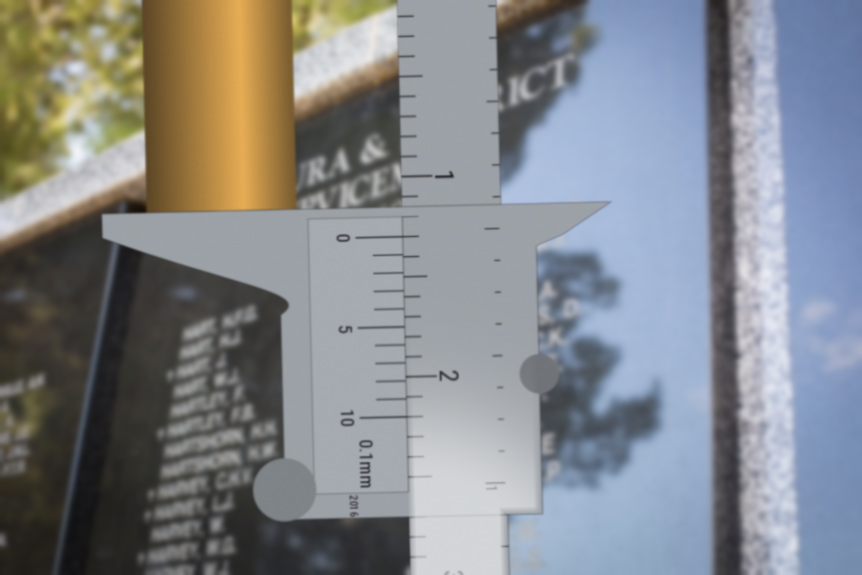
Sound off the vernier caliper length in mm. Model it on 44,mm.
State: 13.0,mm
